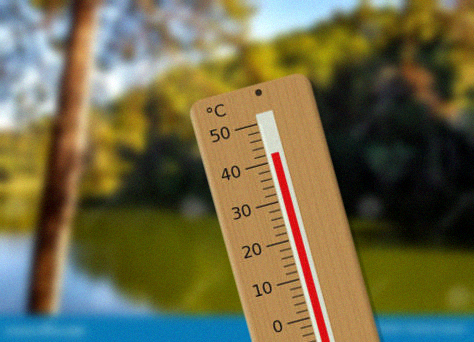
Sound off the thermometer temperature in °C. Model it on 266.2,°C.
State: 42,°C
